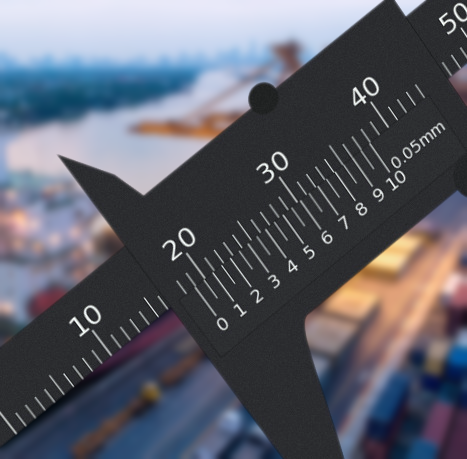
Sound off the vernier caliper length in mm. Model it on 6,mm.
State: 18.9,mm
